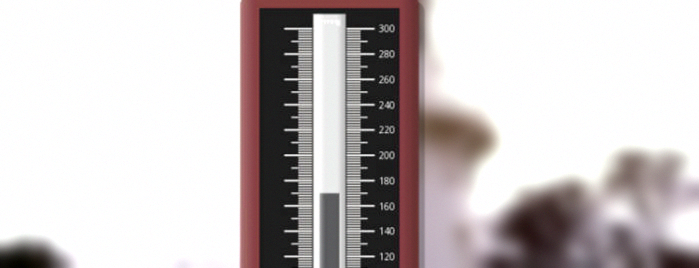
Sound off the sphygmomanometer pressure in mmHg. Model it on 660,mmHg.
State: 170,mmHg
